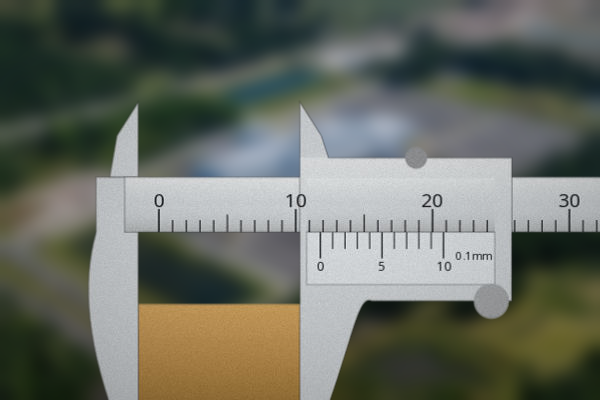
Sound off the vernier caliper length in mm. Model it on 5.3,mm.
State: 11.8,mm
